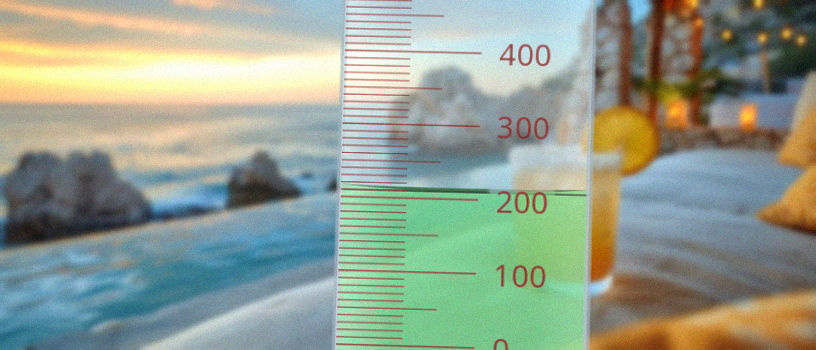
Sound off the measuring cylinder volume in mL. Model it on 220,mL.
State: 210,mL
